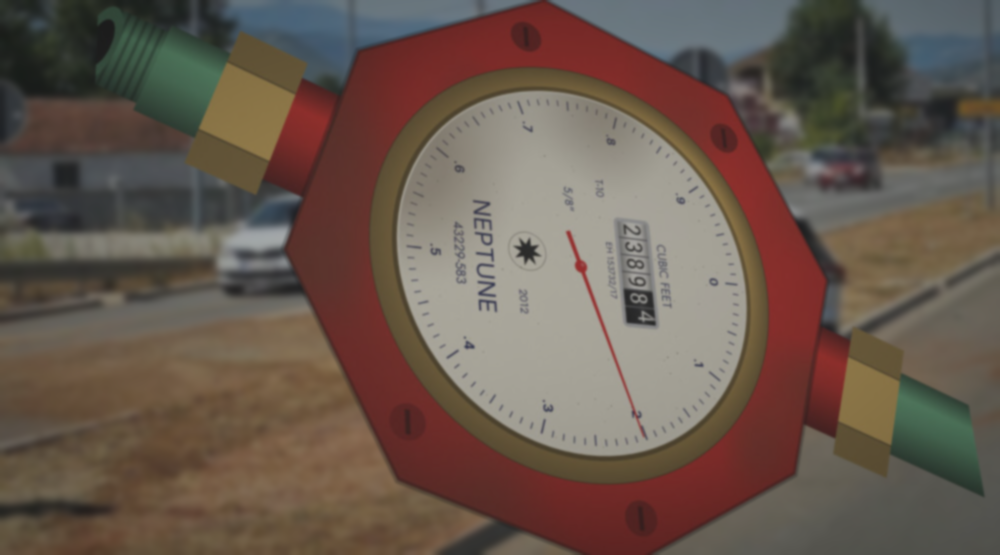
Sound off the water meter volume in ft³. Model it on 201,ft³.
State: 238984.20,ft³
